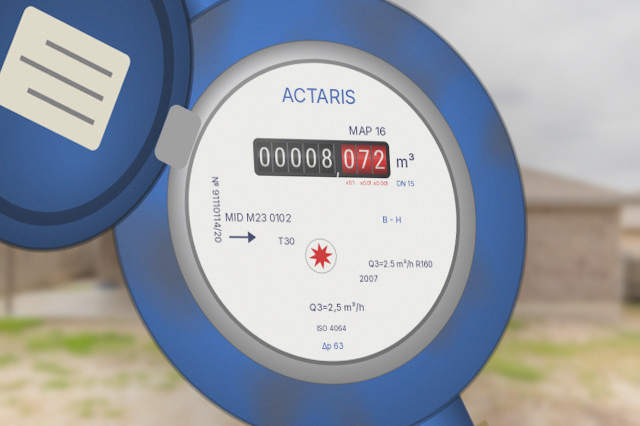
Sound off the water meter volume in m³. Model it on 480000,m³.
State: 8.072,m³
